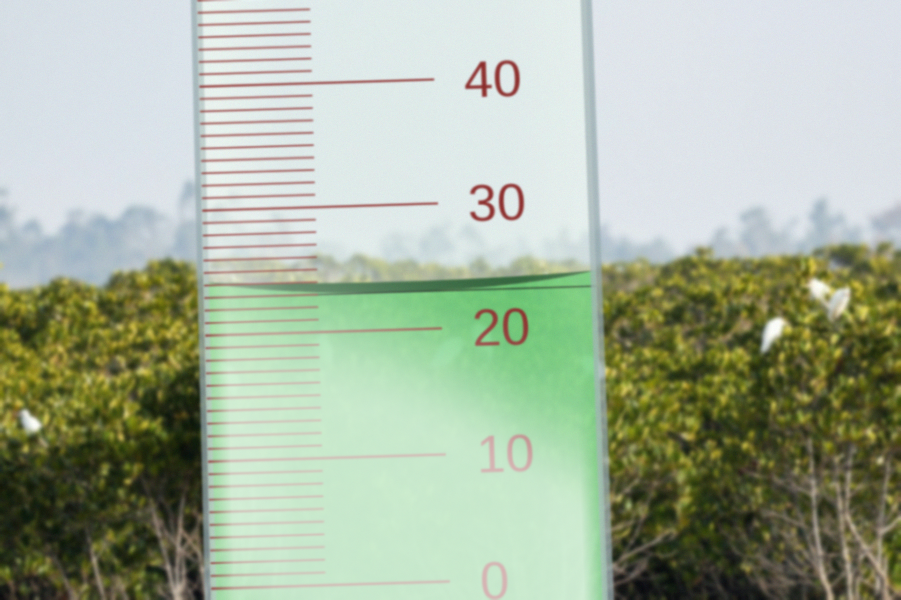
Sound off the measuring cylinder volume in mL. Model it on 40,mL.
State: 23,mL
